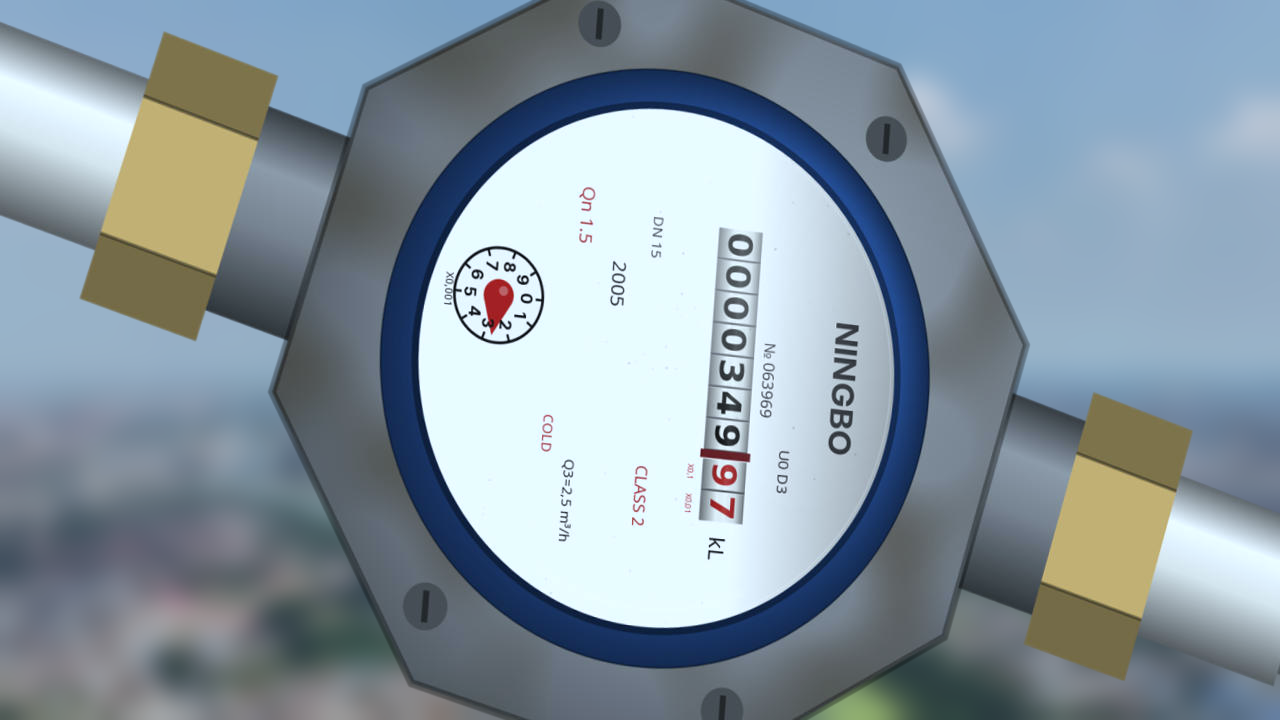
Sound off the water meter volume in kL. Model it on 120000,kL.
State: 349.972,kL
